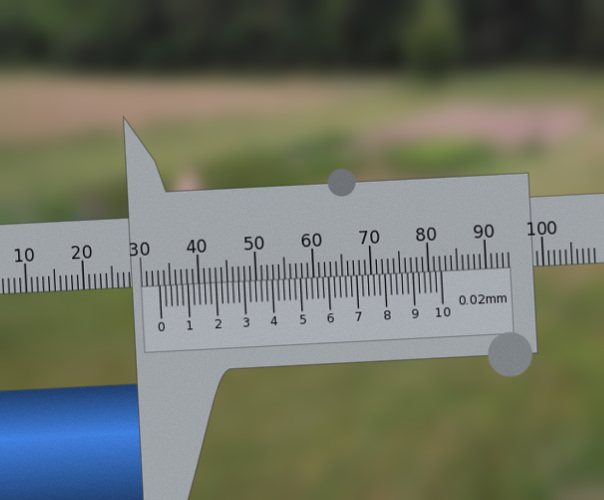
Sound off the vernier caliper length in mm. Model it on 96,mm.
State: 33.2,mm
